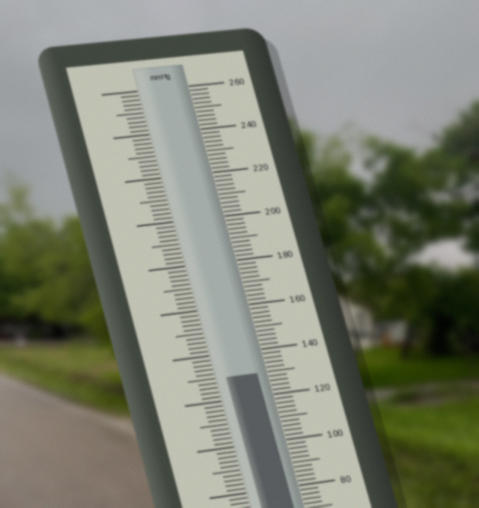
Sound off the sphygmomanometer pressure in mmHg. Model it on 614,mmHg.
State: 130,mmHg
